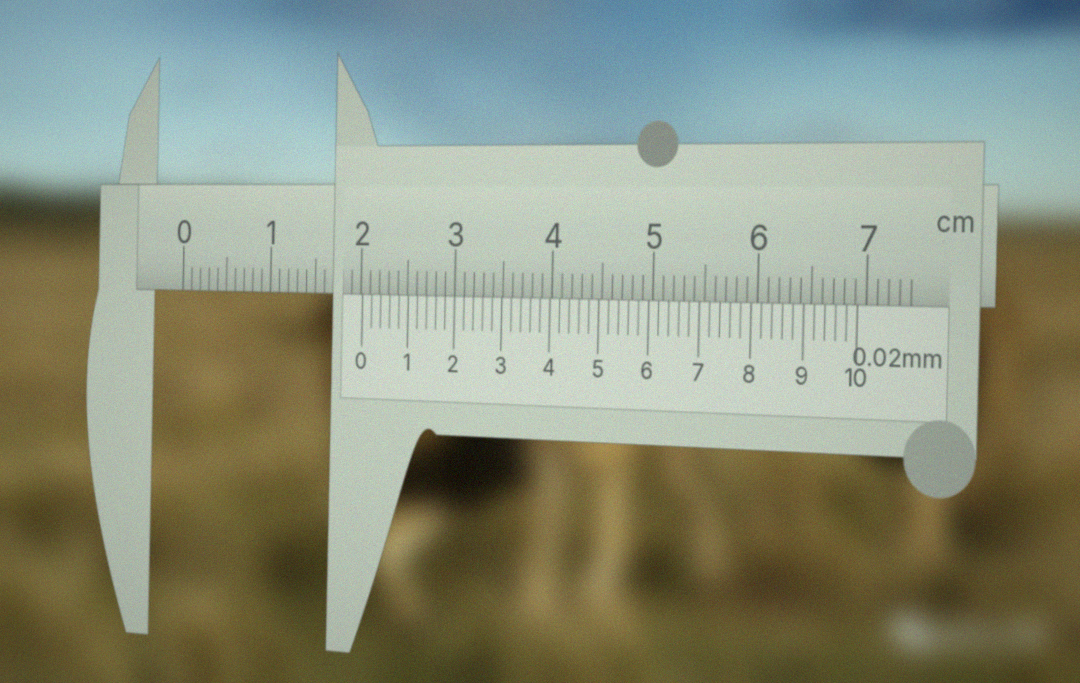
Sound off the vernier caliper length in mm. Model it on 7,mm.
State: 20.2,mm
